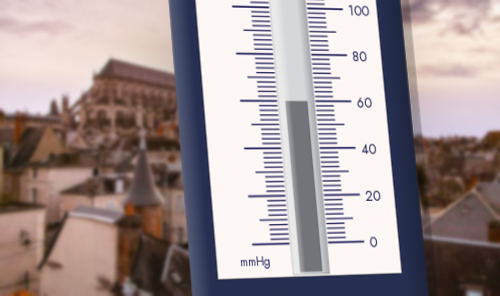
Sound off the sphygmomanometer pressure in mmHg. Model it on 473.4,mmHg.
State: 60,mmHg
